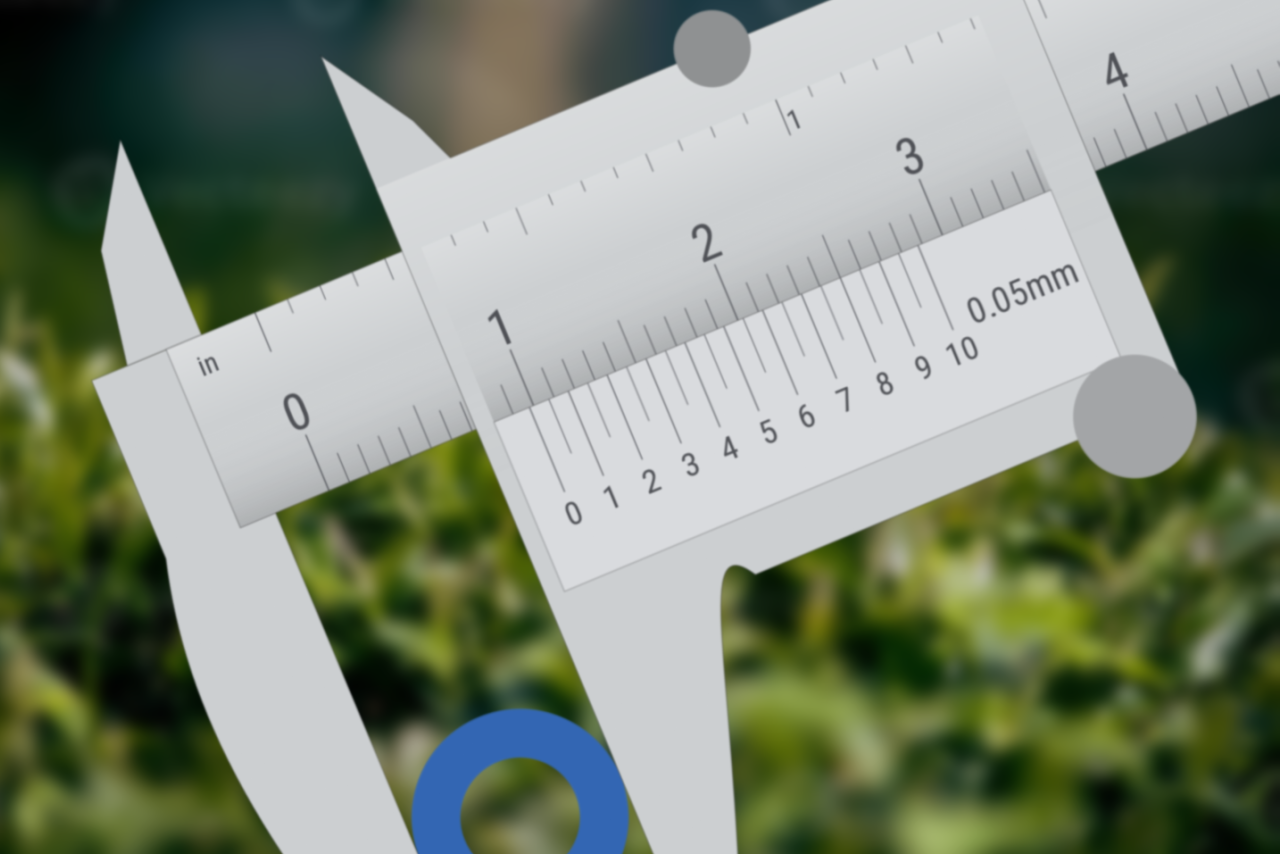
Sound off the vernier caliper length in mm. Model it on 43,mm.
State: 9.8,mm
